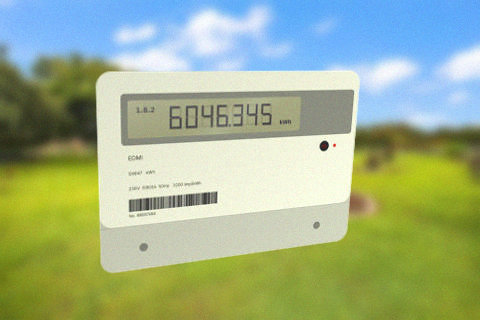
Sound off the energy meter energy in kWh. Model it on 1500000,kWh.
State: 6046.345,kWh
